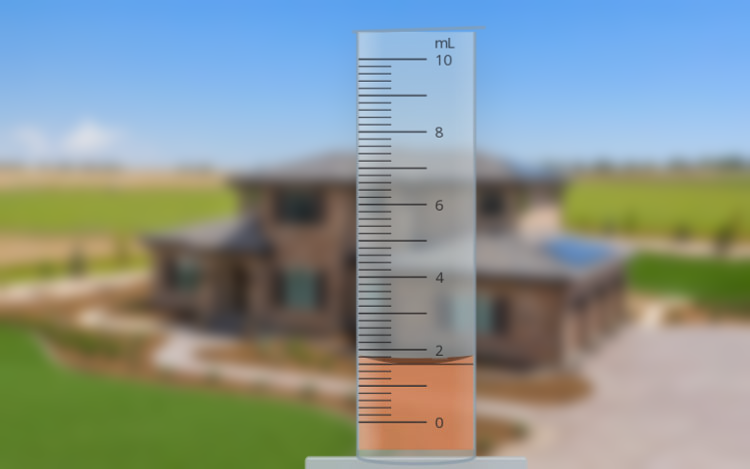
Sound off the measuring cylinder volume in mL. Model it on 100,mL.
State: 1.6,mL
